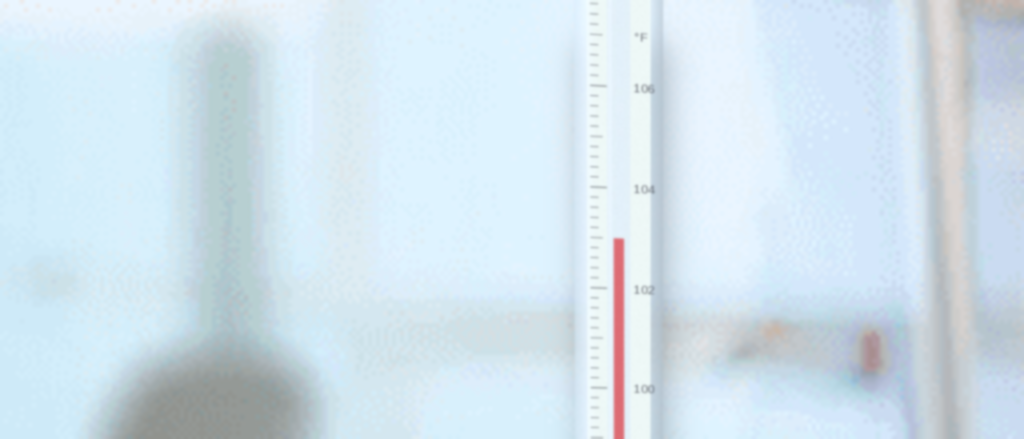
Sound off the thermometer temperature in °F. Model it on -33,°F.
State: 103,°F
